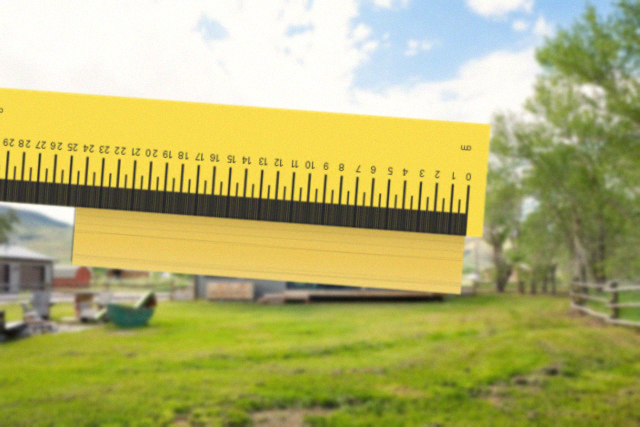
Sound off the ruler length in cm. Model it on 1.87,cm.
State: 24.5,cm
